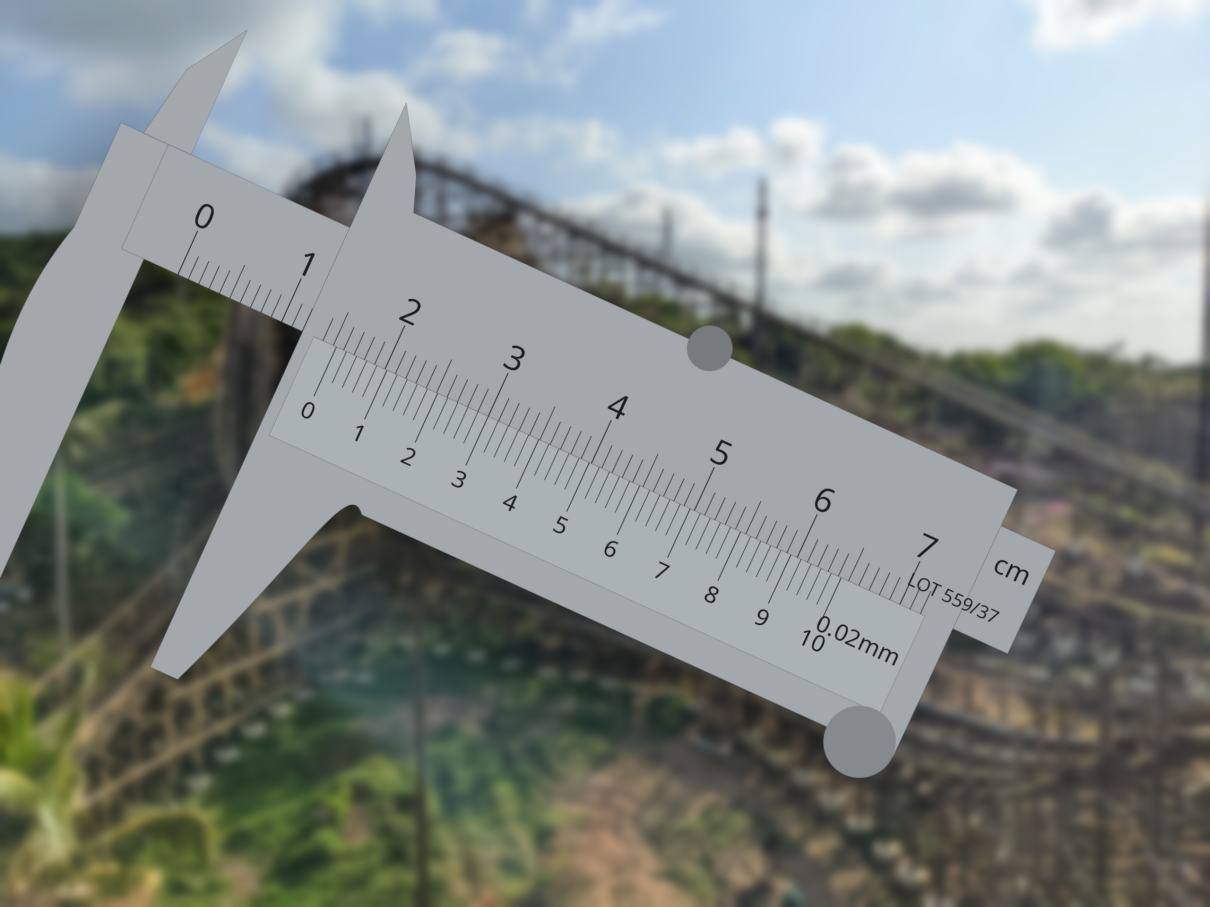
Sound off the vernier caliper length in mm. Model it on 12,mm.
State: 15.3,mm
